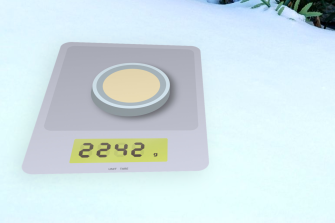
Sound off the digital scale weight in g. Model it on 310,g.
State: 2242,g
